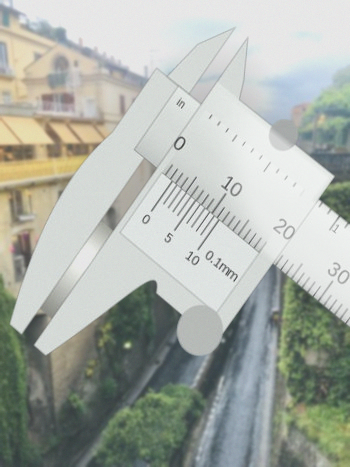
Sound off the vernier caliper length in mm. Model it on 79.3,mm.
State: 2.4,mm
